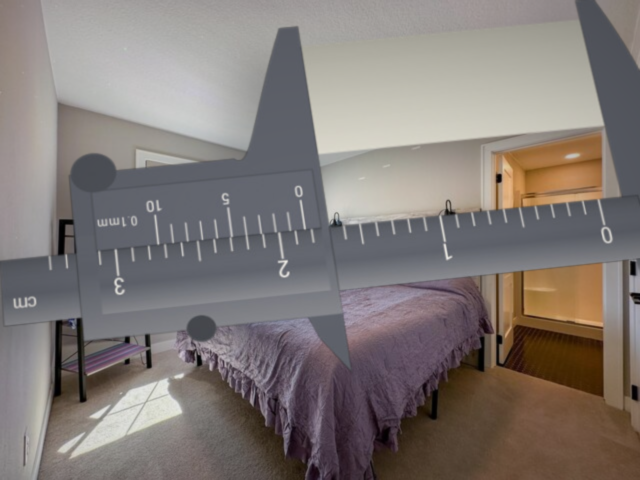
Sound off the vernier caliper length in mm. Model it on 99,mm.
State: 18.4,mm
